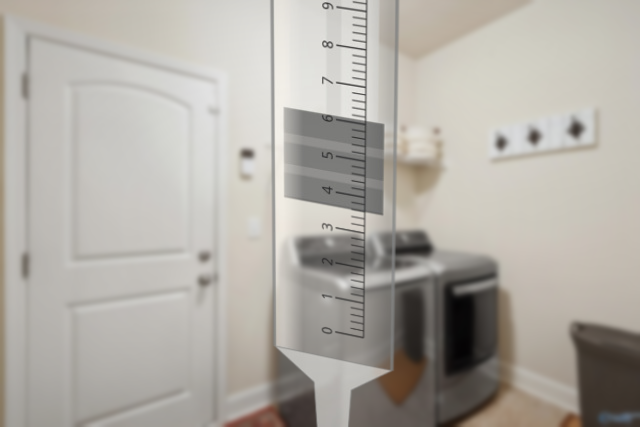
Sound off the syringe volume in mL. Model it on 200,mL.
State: 3.6,mL
